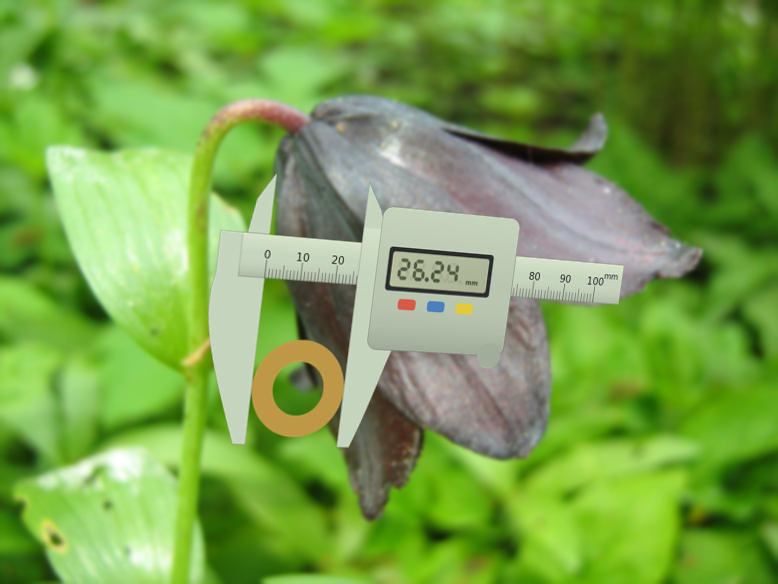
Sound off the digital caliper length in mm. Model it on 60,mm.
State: 26.24,mm
